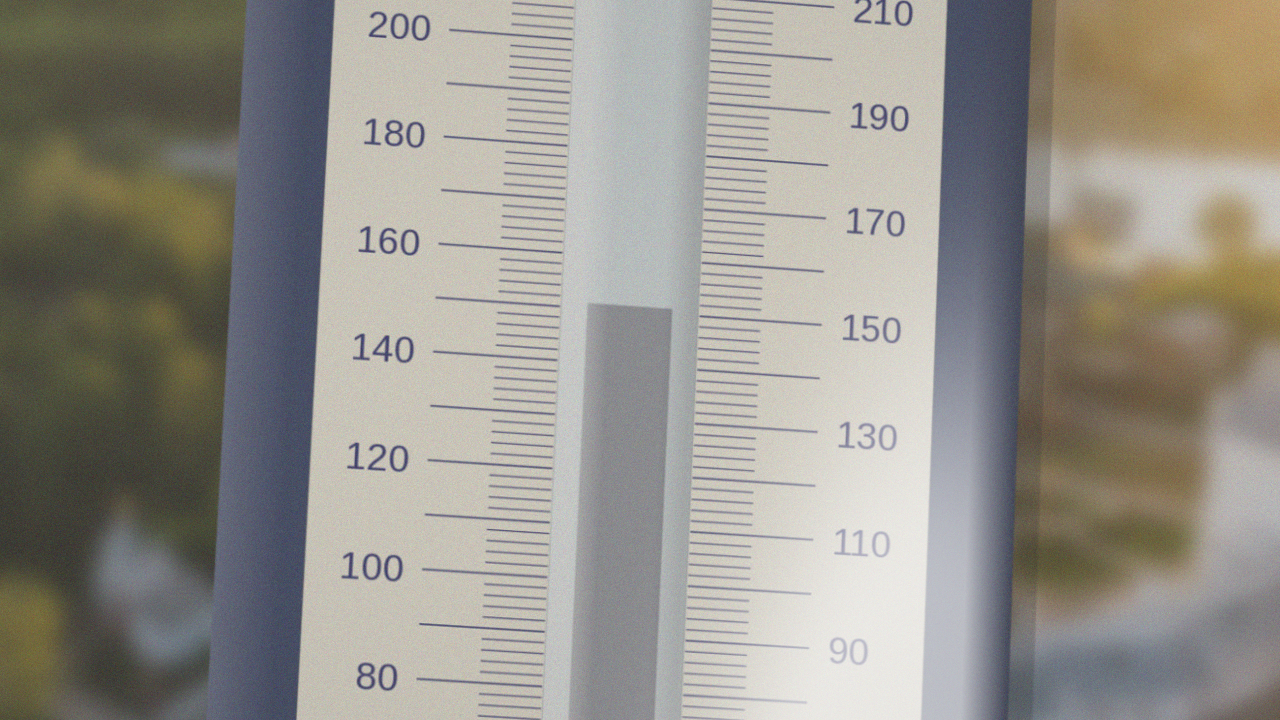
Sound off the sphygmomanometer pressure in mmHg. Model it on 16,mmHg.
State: 151,mmHg
